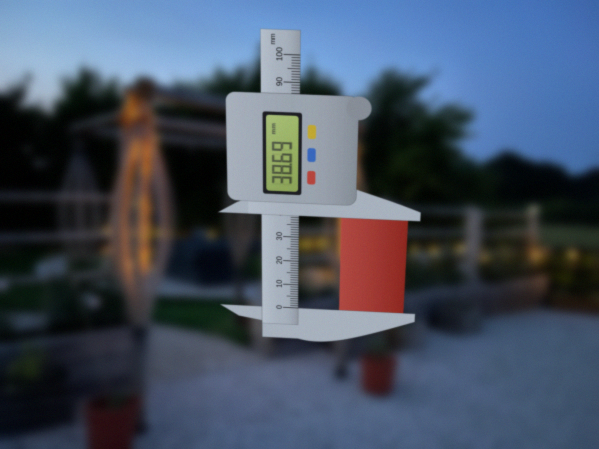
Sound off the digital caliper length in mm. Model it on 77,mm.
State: 38.69,mm
